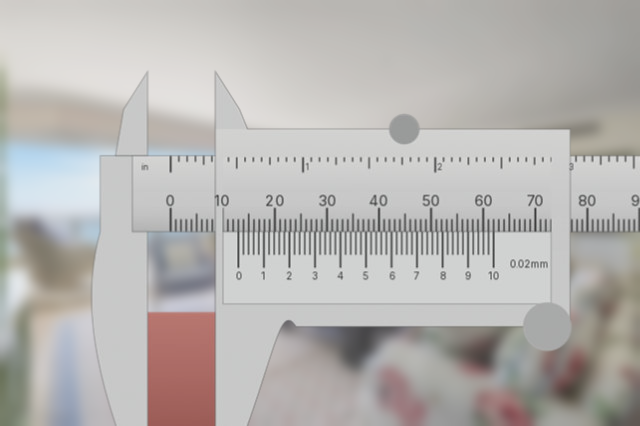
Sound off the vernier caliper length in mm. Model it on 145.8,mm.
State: 13.0,mm
